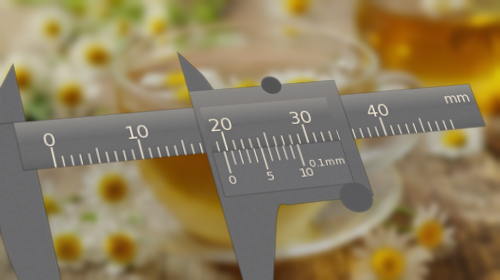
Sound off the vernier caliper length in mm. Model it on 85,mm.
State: 19.6,mm
